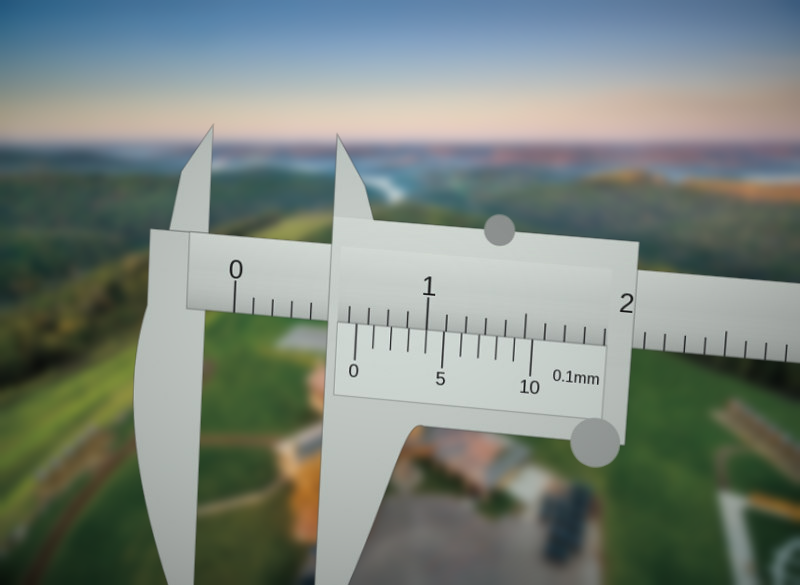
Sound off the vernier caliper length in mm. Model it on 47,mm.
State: 6.4,mm
